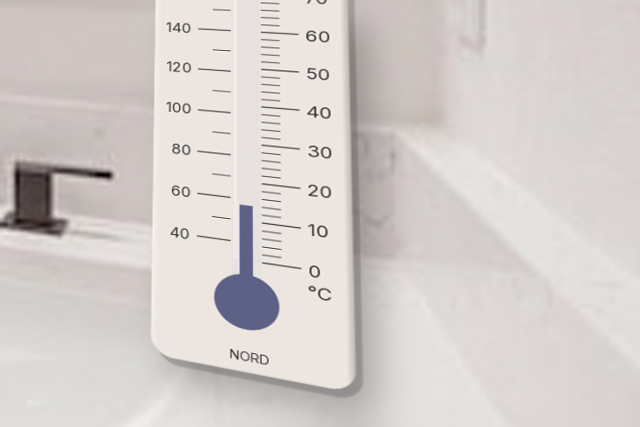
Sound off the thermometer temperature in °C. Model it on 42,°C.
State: 14,°C
